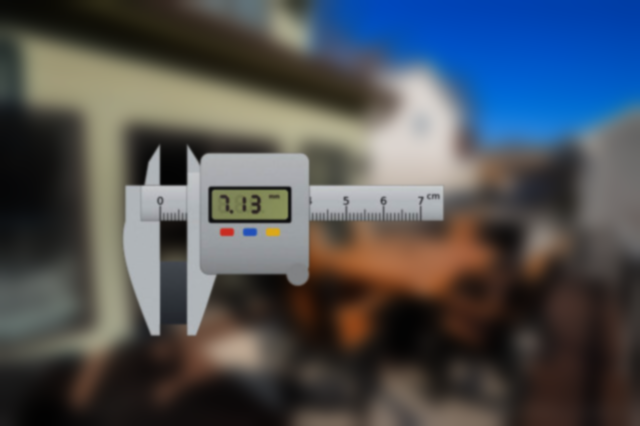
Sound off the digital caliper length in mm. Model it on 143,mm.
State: 7.13,mm
